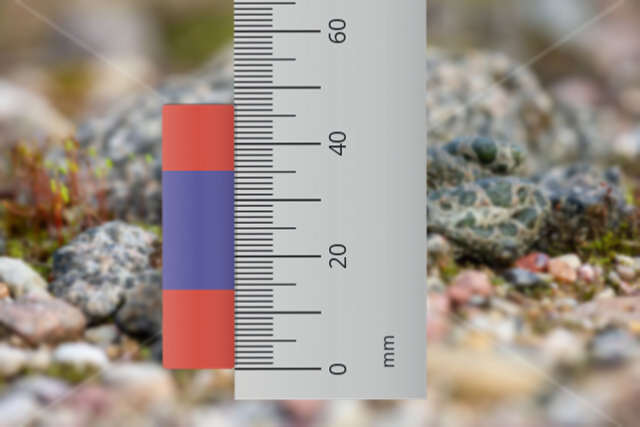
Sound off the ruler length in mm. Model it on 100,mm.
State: 47,mm
